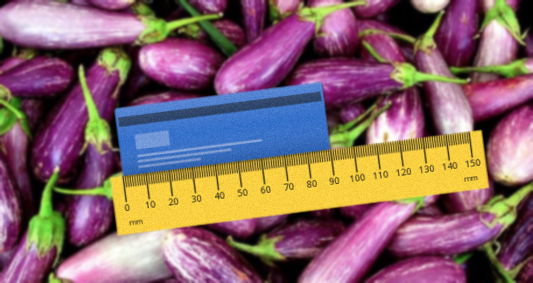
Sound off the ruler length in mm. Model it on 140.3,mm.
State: 90,mm
